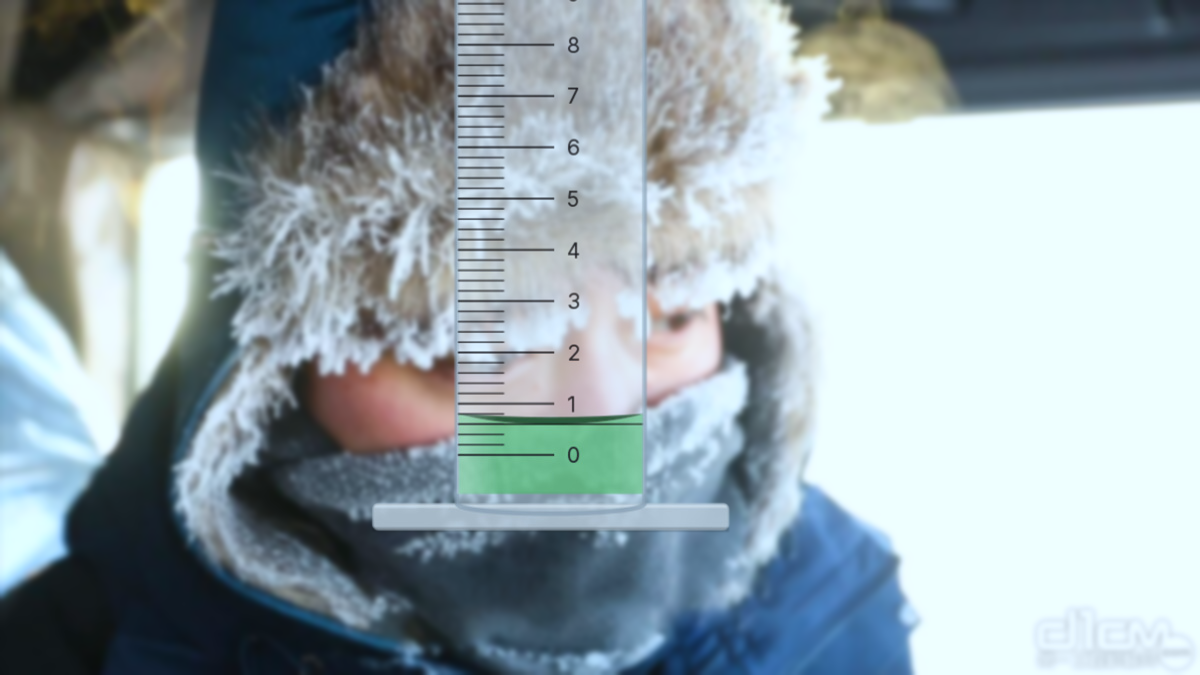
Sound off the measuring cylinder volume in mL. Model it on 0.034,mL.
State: 0.6,mL
